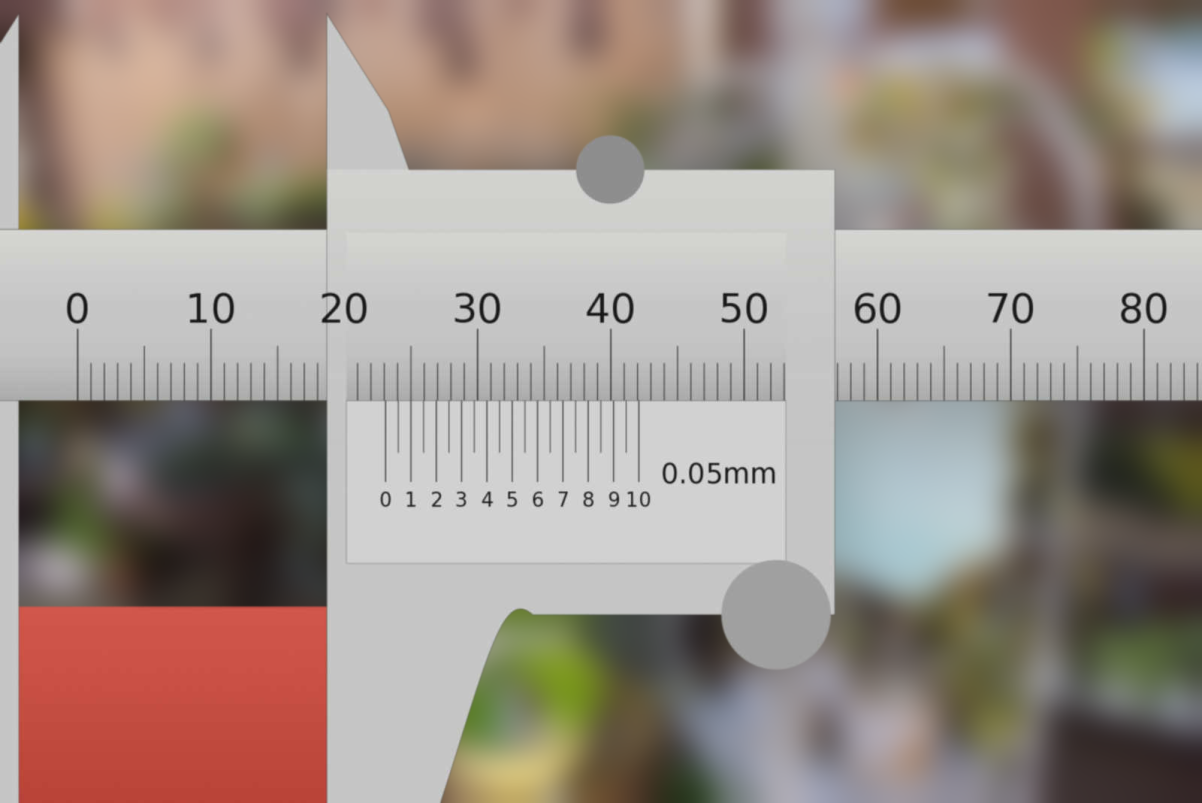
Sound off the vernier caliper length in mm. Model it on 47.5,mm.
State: 23.1,mm
